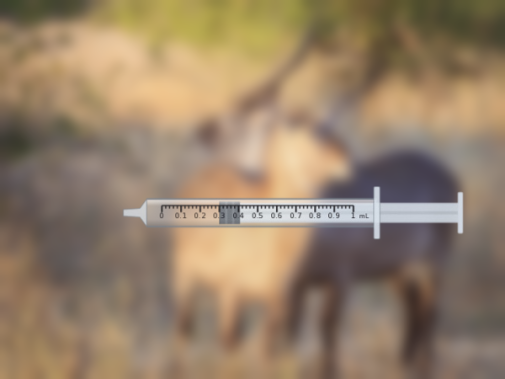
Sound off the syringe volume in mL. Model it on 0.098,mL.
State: 0.3,mL
